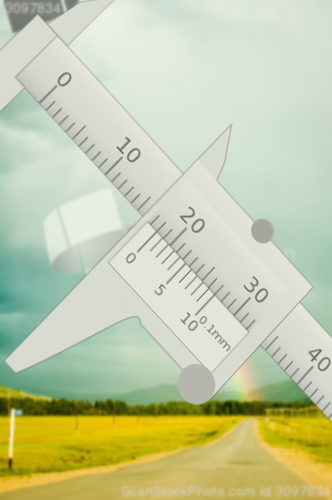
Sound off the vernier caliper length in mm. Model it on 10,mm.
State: 18.0,mm
